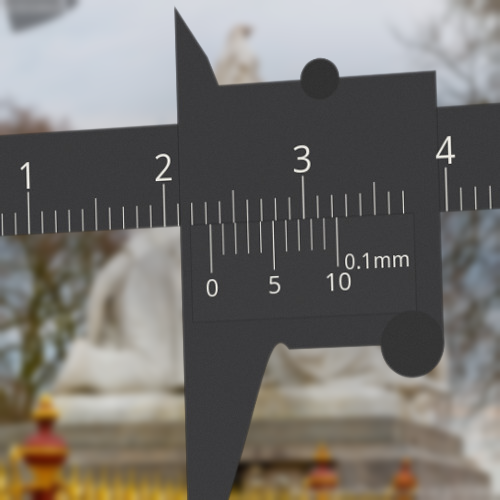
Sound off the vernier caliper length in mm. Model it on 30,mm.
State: 23.3,mm
